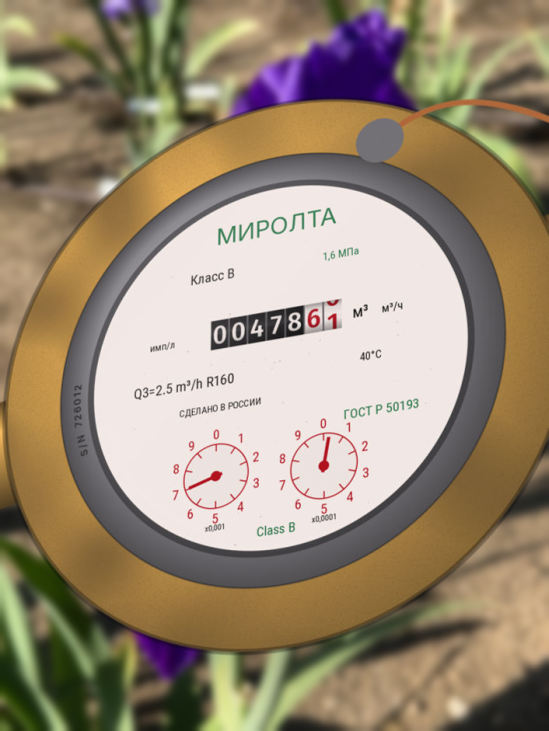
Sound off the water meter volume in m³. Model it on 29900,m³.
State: 478.6070,m³
